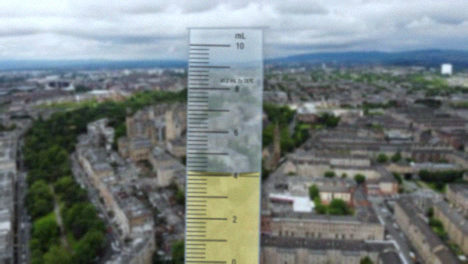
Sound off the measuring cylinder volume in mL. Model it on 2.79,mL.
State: 4,mL
